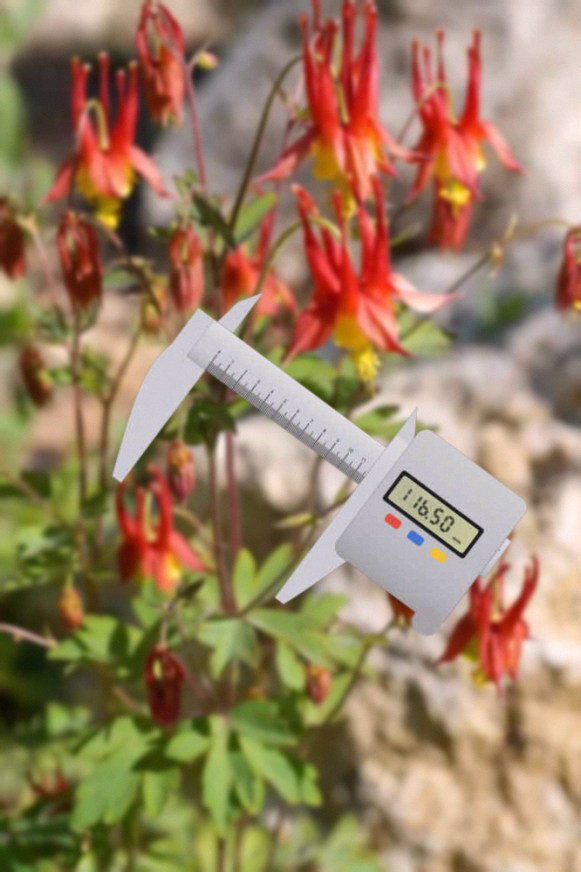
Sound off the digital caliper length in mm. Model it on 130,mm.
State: 116.50,mm
